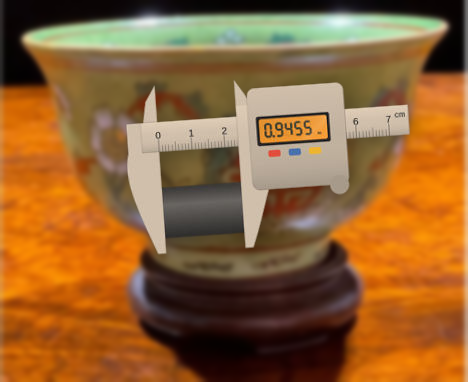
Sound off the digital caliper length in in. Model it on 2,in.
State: 0.9455,in
